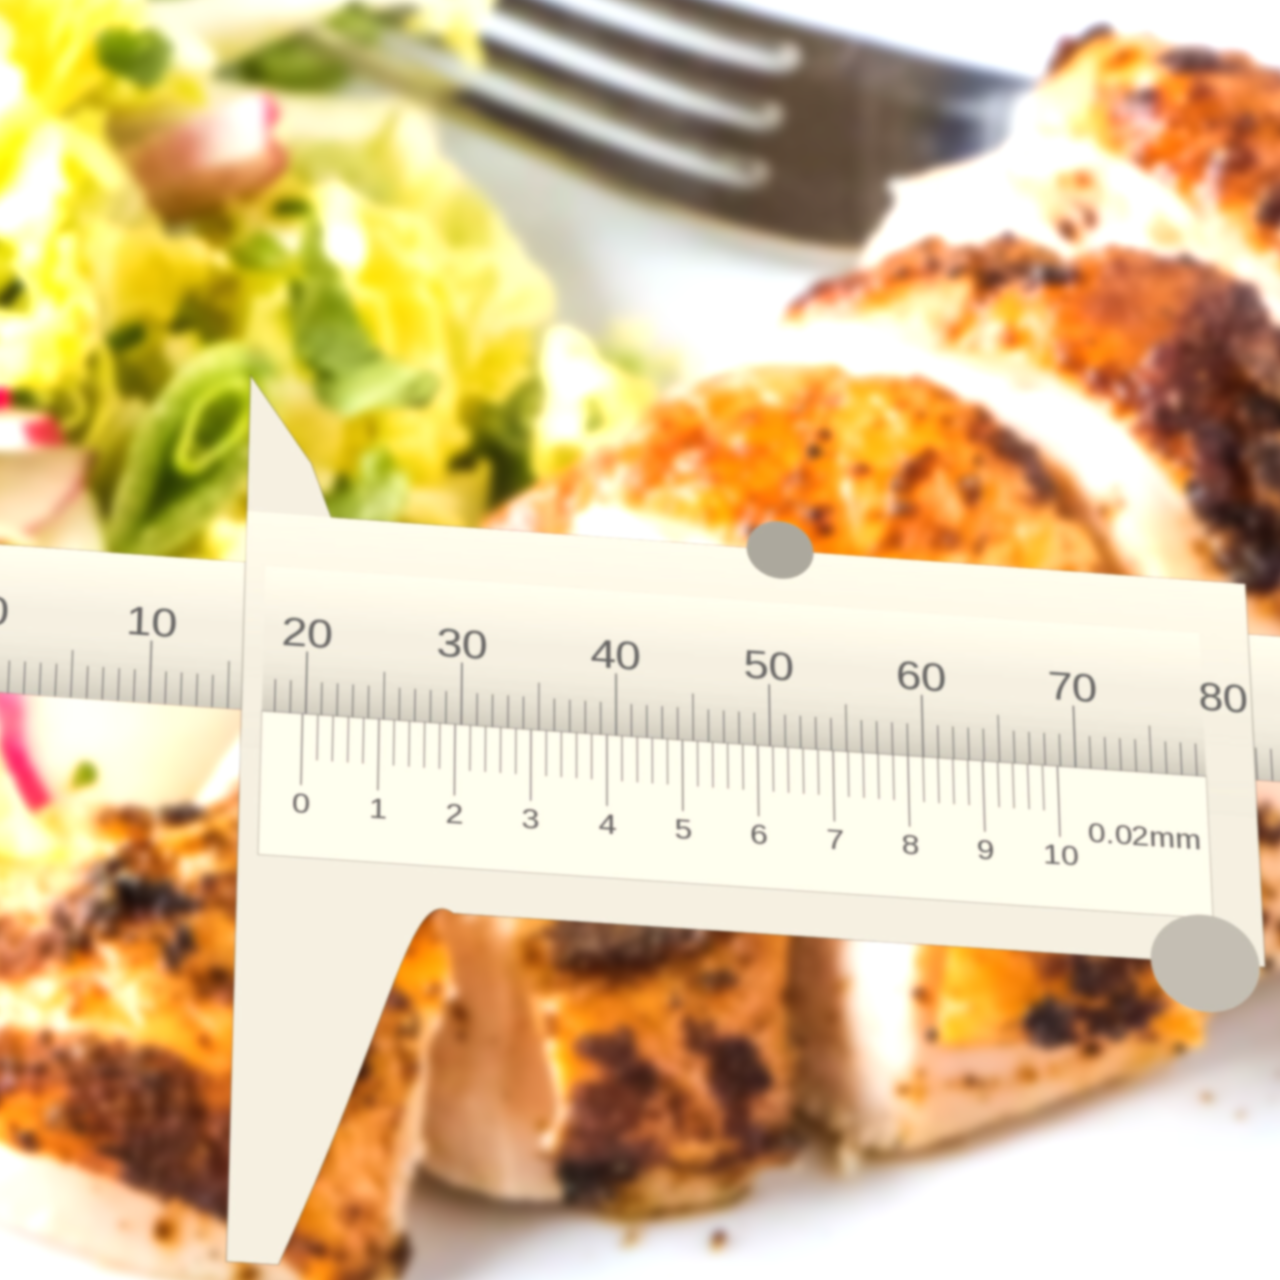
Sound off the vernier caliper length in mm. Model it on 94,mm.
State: 19.8,mm
